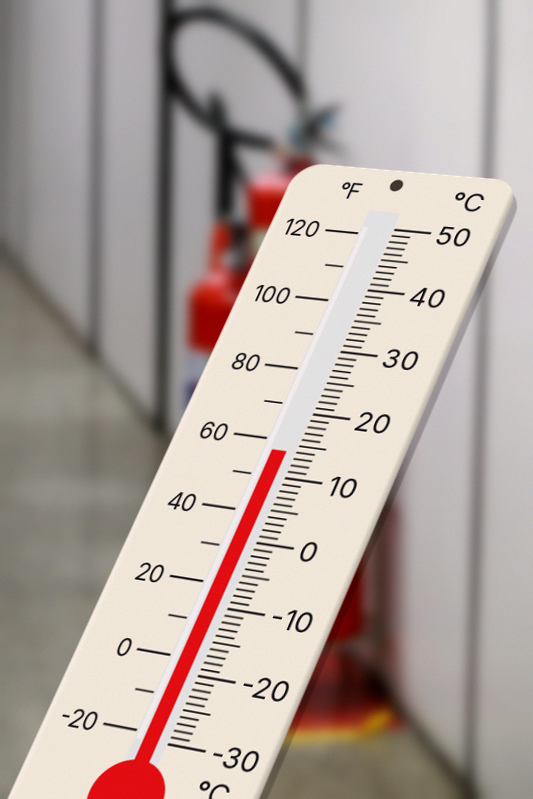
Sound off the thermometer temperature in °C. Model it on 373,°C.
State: 14,°C
